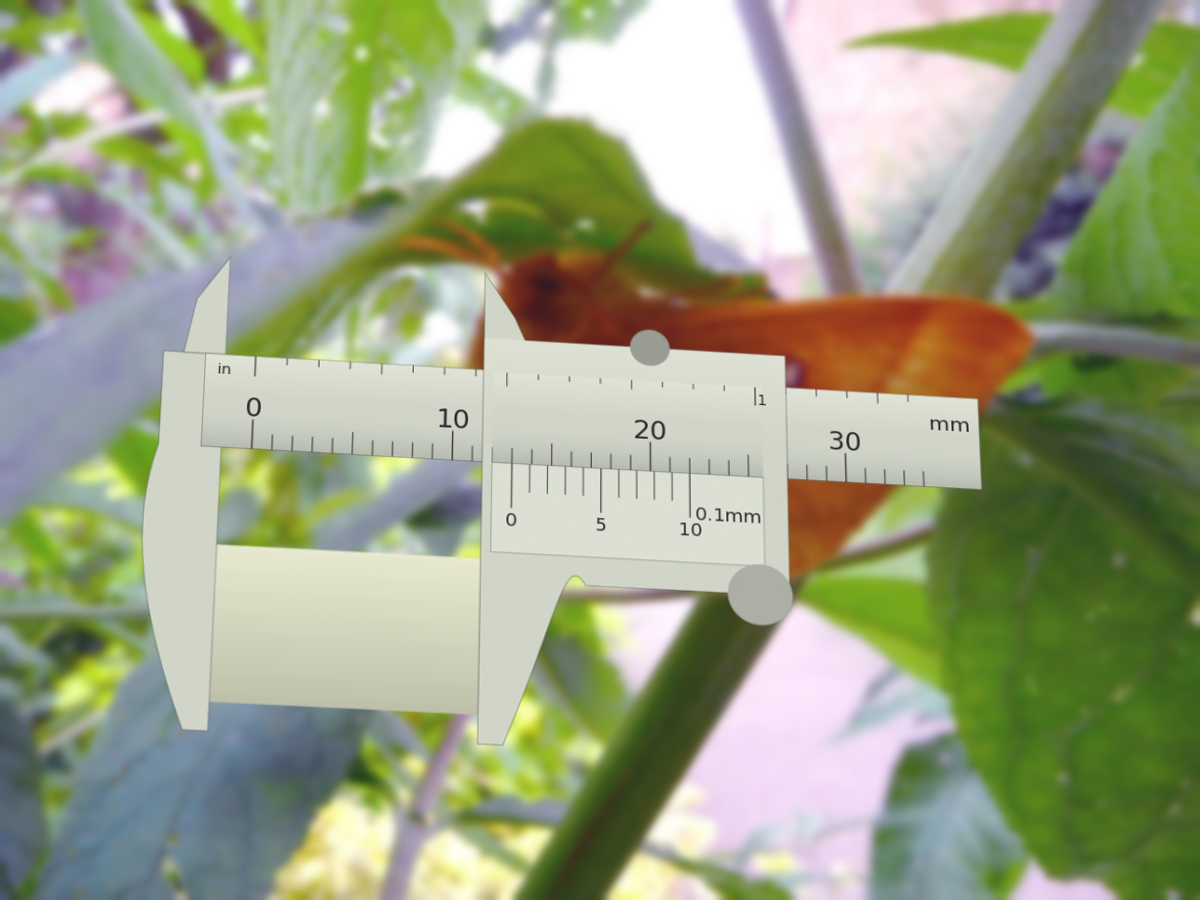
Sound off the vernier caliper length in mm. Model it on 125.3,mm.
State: 13.0,mm
